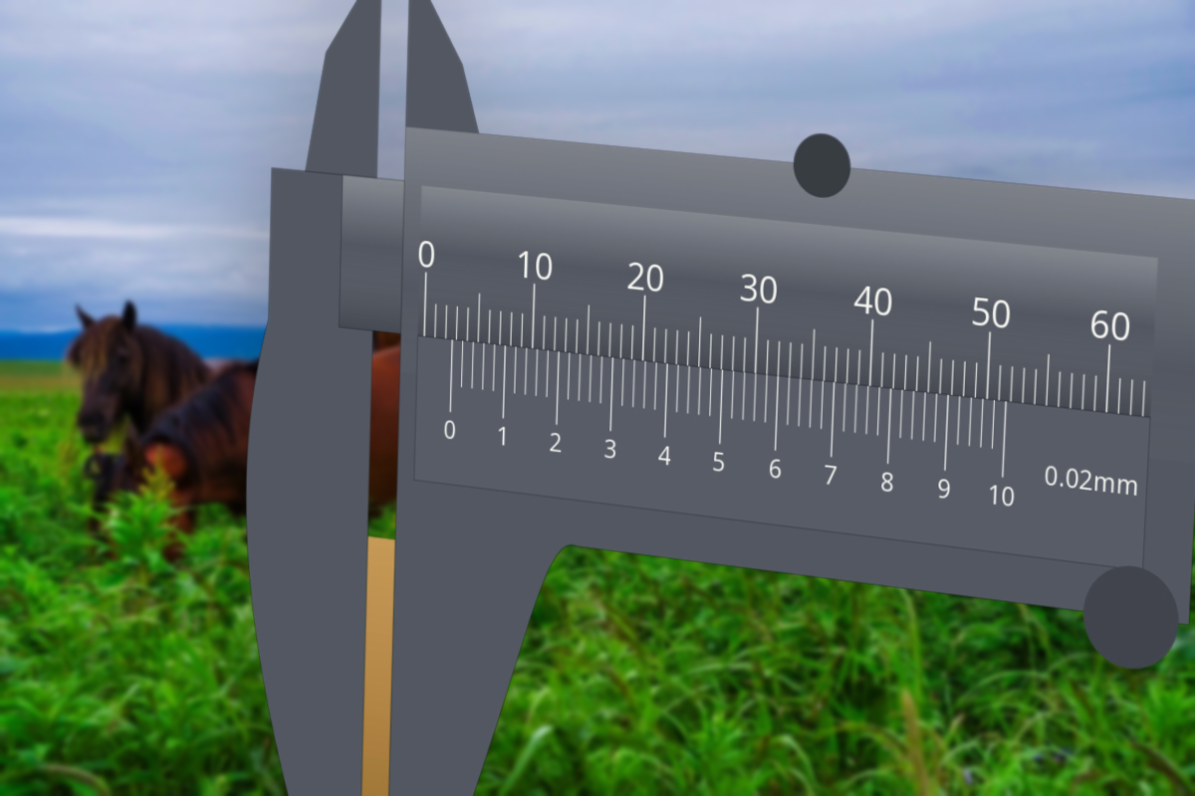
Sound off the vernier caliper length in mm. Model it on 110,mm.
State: 2.6,mm
